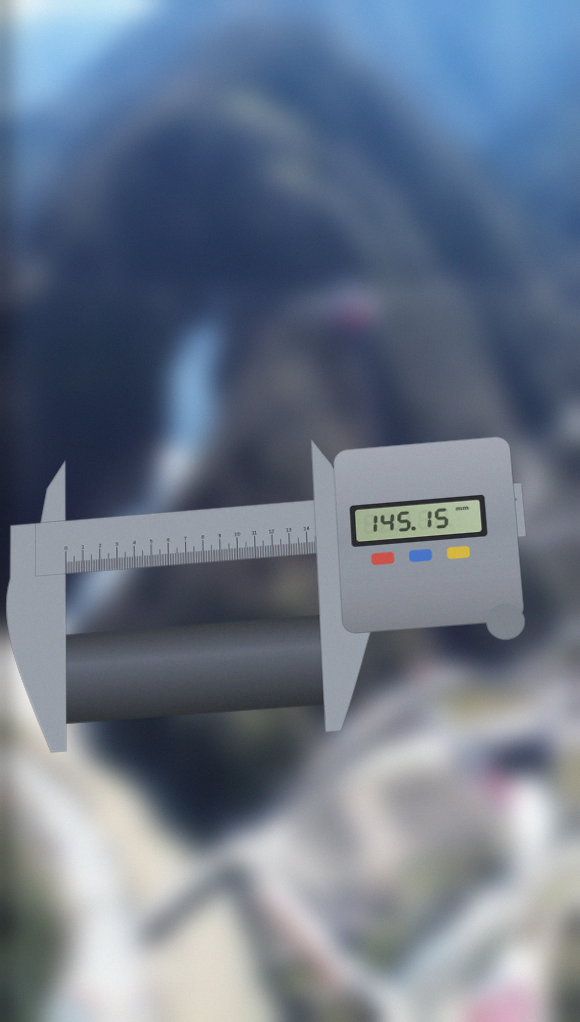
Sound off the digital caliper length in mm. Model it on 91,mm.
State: 145.15,mm
